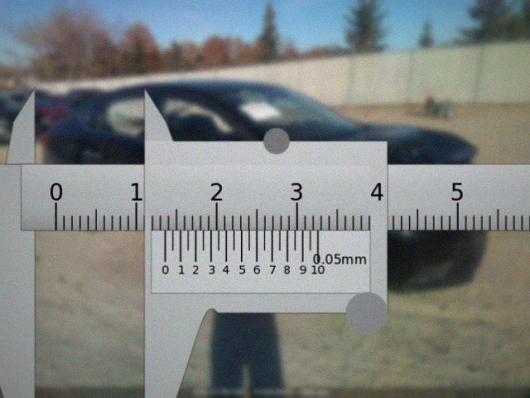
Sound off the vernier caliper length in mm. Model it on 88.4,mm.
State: 13.6,mm
